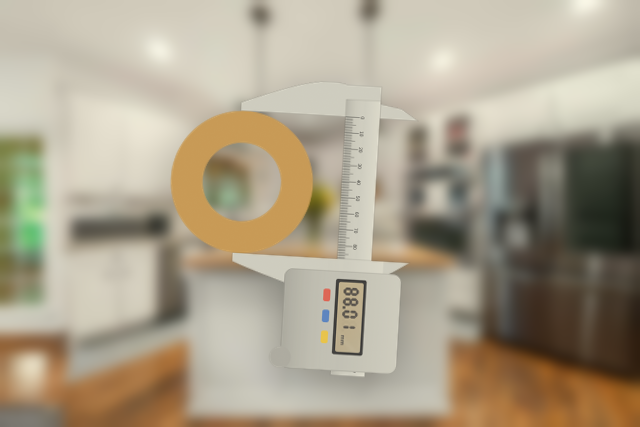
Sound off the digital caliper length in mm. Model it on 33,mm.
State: 88.01,mm
